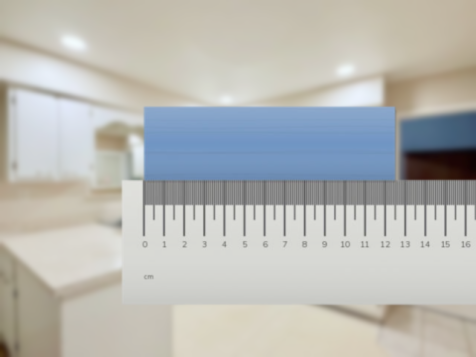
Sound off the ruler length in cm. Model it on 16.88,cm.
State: 12.5,cm
